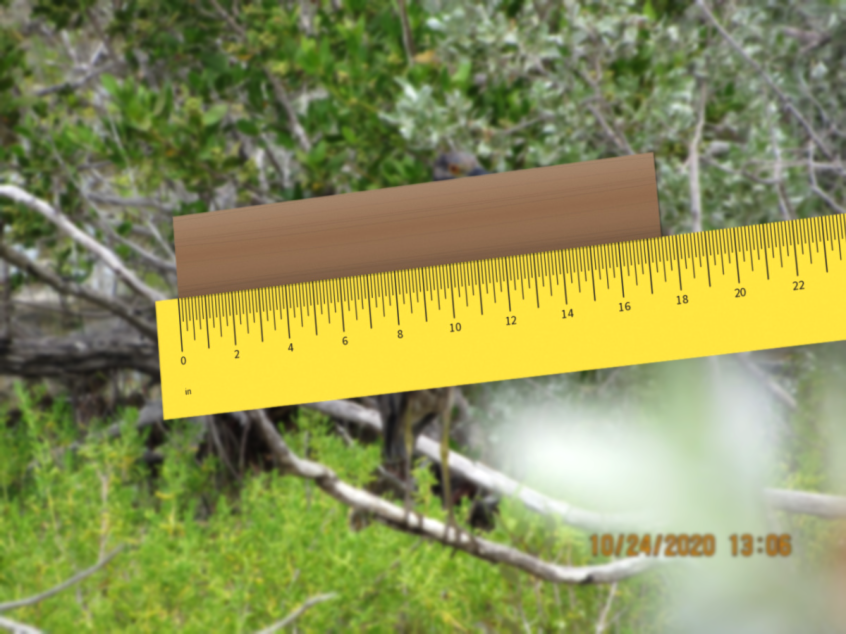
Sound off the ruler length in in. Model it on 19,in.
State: 17.5,in
